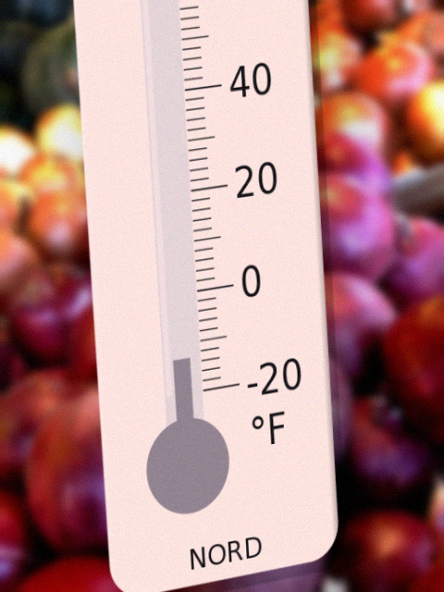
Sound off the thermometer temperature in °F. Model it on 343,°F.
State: -13,°F
